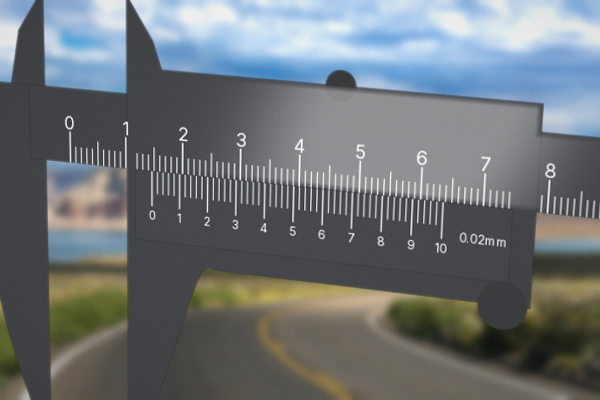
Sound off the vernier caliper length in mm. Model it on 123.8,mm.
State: 14.6,mm
